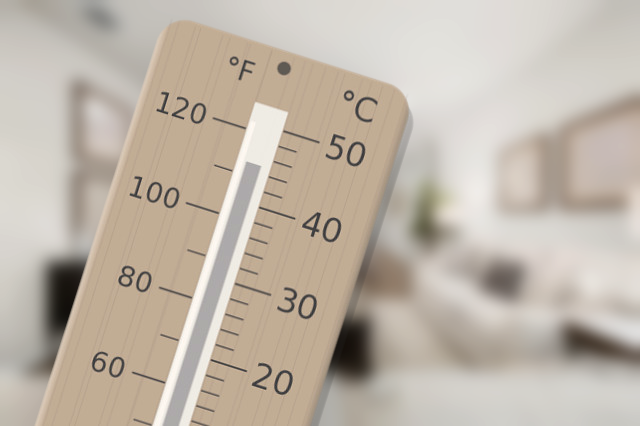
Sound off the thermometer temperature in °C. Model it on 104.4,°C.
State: 45,°C
